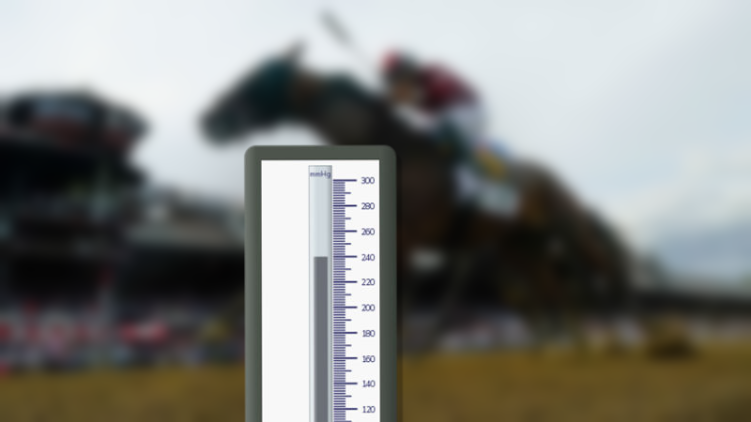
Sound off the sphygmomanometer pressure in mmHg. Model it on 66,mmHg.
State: 240,mmHg
